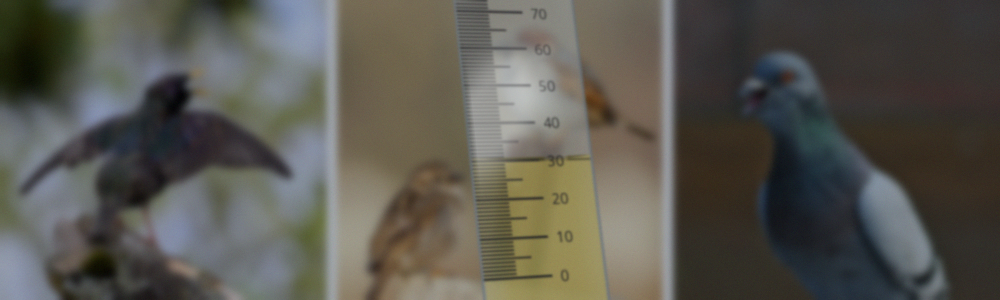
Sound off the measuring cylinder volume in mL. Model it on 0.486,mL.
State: 30,mL
